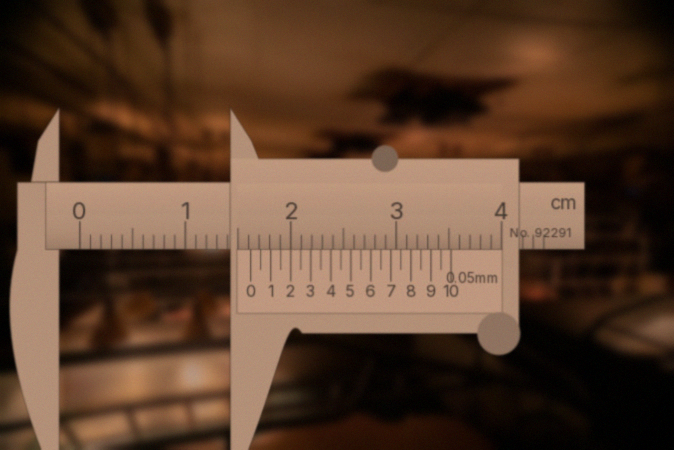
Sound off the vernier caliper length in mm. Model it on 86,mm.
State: 16.2,mm
